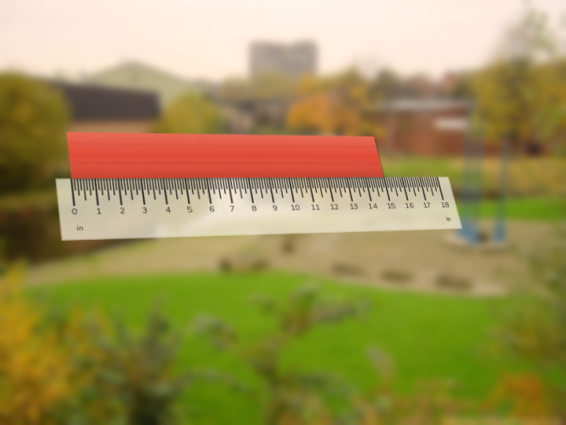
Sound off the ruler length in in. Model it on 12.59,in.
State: 15,in
